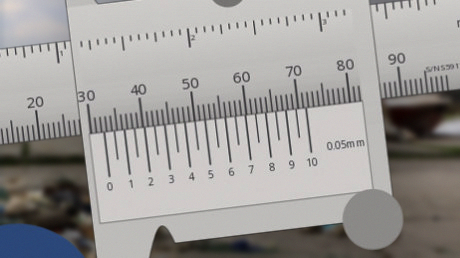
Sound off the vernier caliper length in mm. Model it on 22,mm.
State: 32.5,mm
